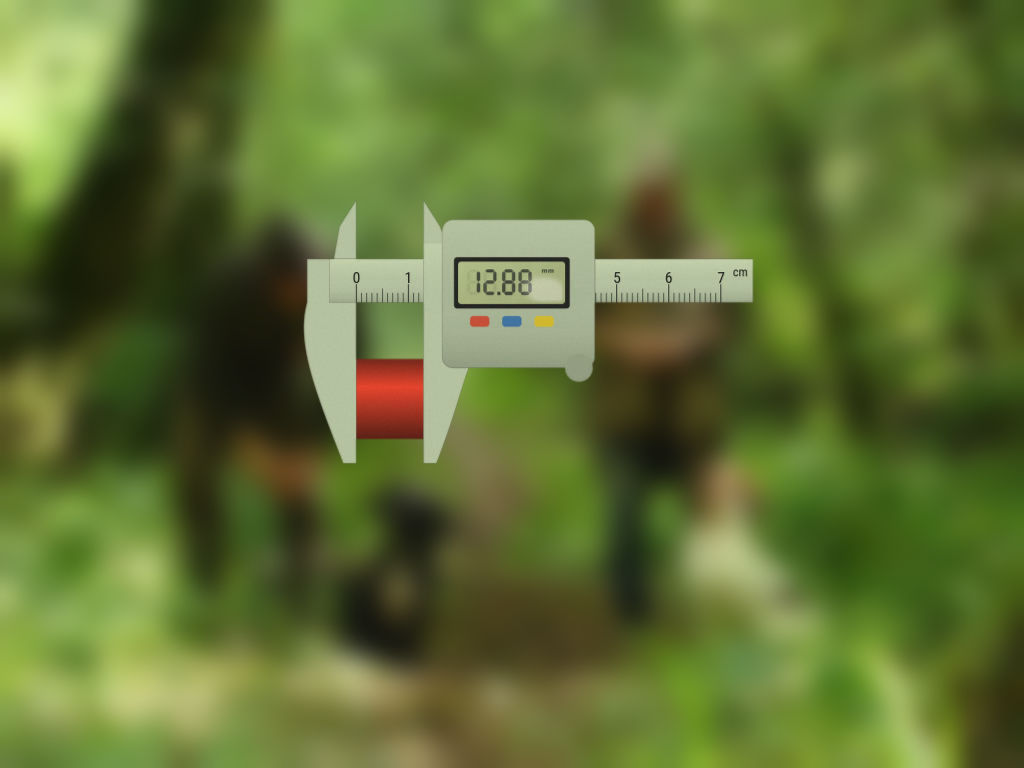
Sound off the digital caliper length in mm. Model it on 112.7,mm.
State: 12.88,mm
